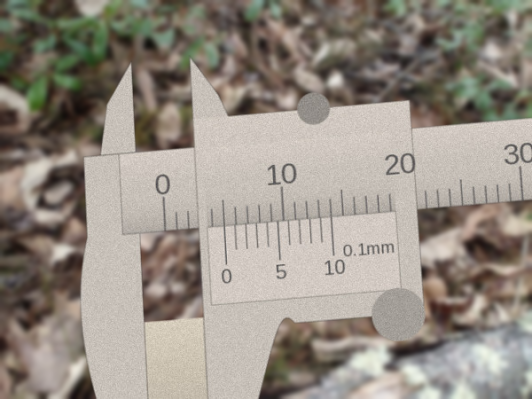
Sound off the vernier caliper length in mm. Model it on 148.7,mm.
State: 5.0,mm
